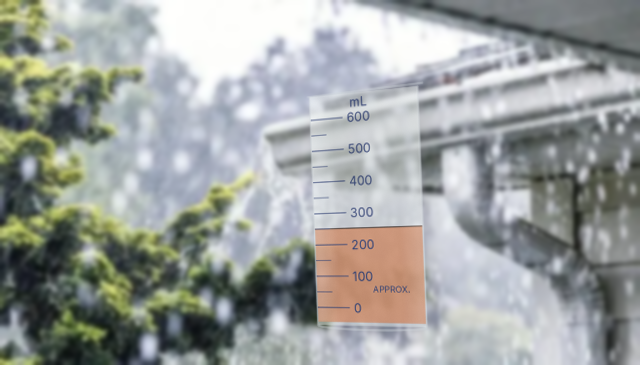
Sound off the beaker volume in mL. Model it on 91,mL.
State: 250,mL
